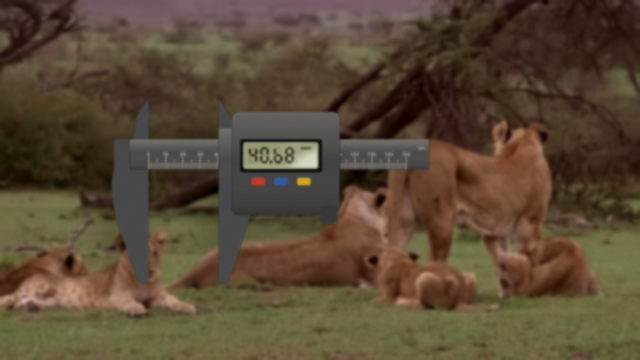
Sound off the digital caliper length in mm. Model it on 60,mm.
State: 40.68,mm
